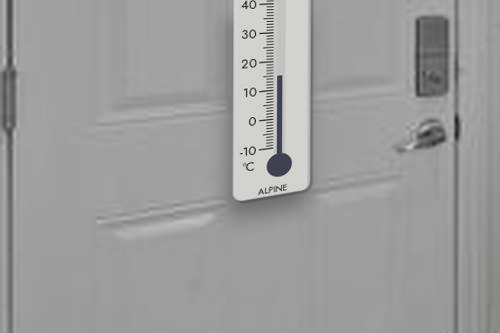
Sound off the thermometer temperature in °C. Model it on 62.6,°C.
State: 15,°C
